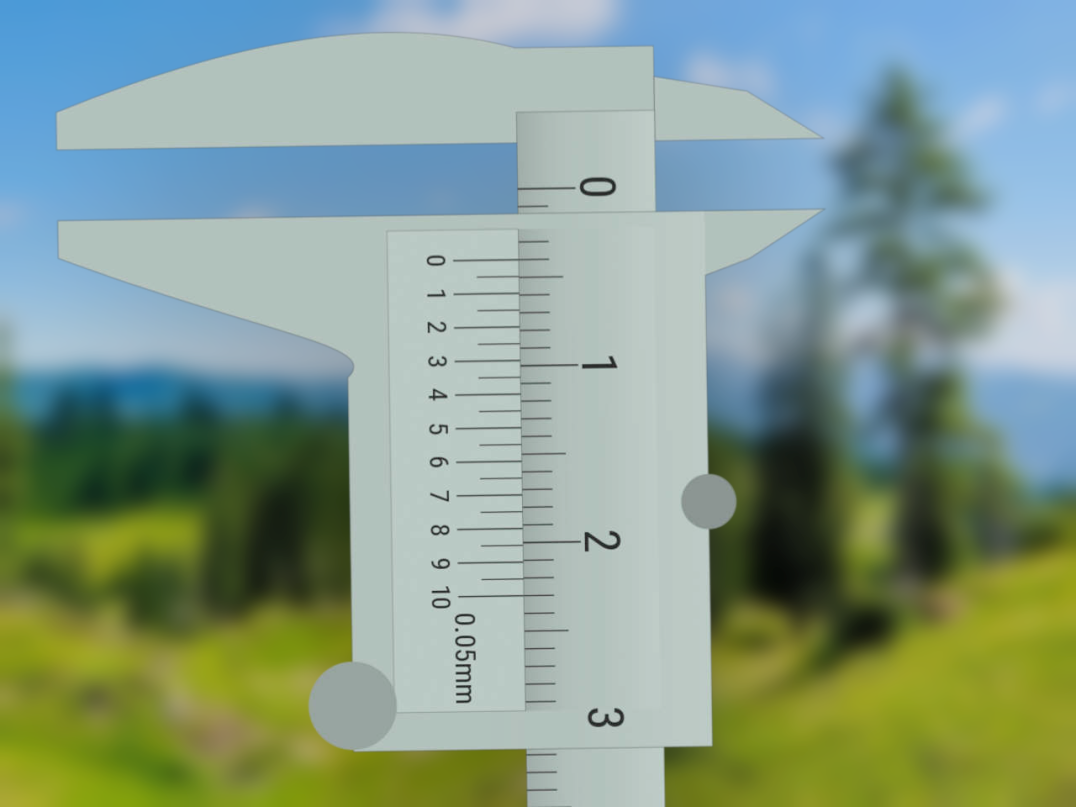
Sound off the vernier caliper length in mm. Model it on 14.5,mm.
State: 4.0,mm
